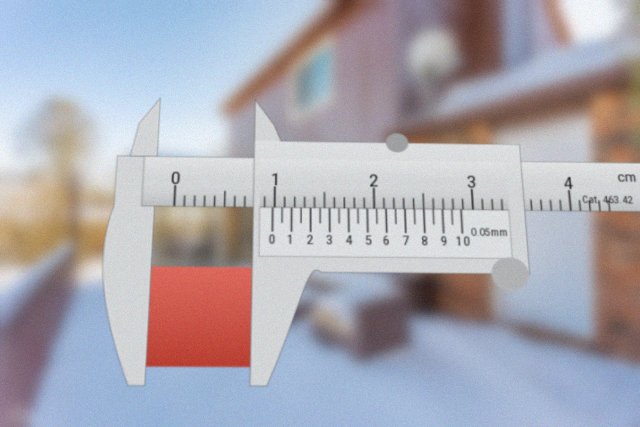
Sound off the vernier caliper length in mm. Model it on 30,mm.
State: 9.8,mm
